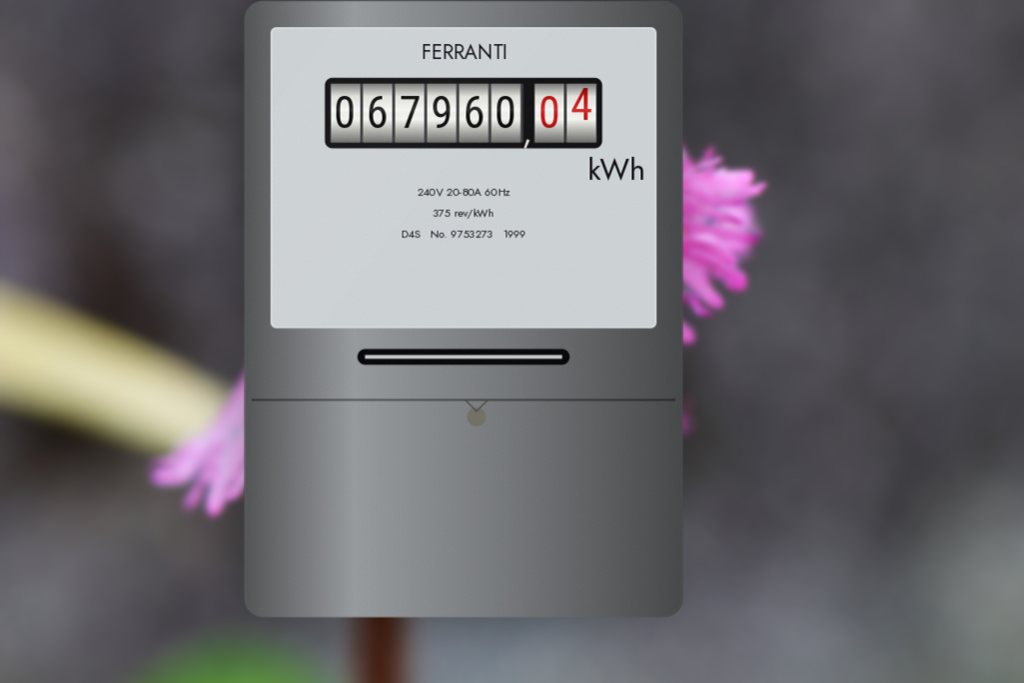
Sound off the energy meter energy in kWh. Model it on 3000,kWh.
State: 67960.04,kWh
